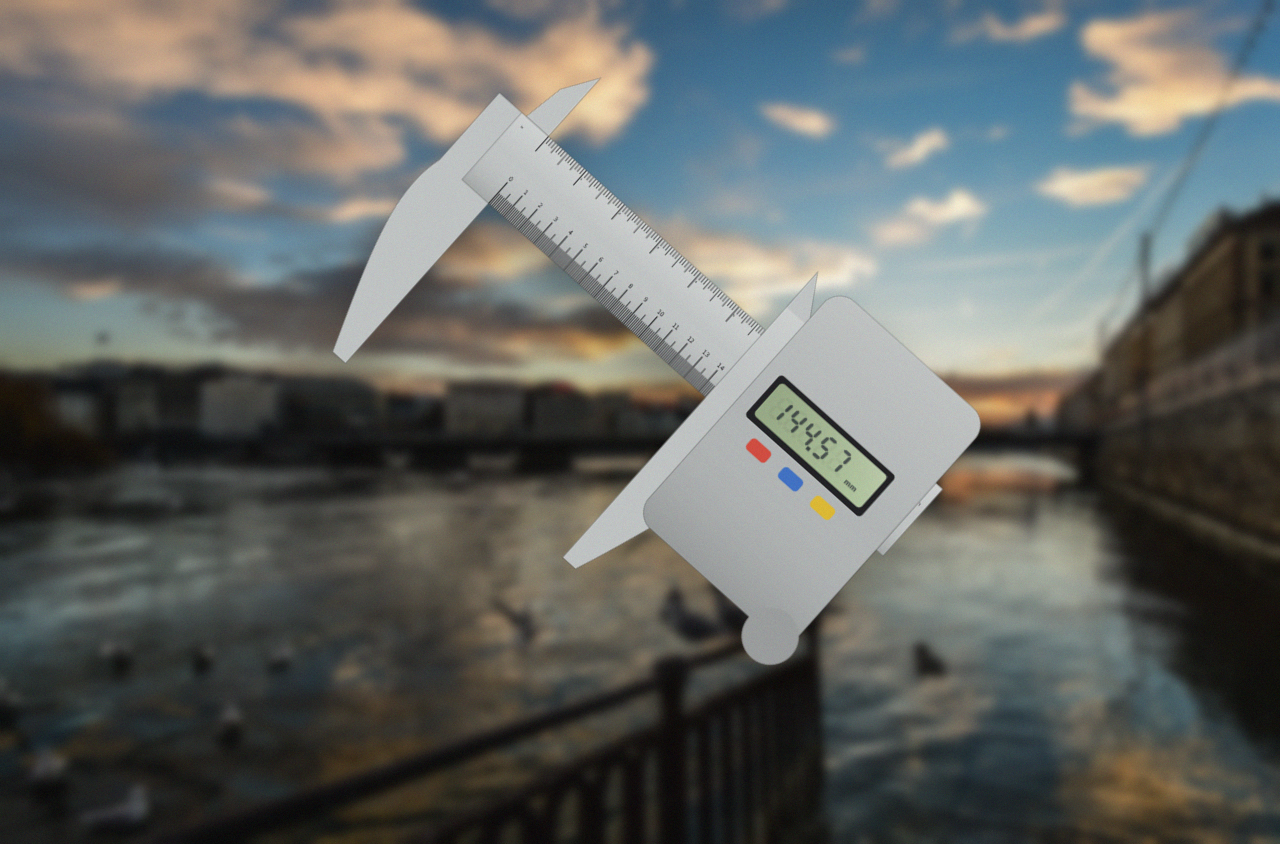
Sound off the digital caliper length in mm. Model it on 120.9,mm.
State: 144.57,mm
